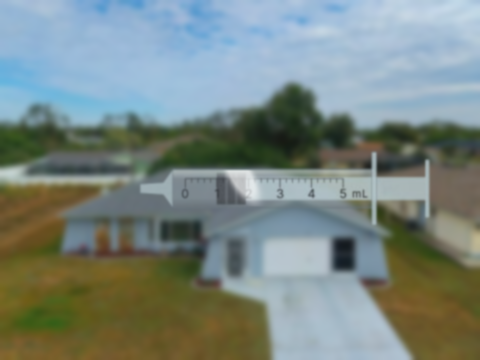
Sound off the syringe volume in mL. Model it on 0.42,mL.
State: 1,mL
